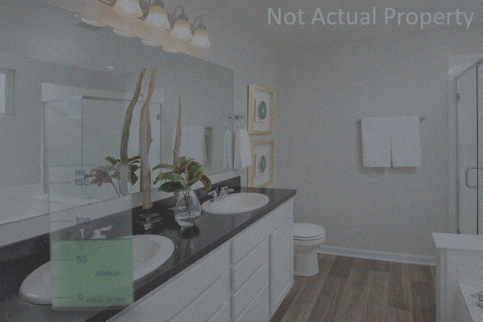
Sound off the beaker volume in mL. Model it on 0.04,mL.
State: 75,mL
